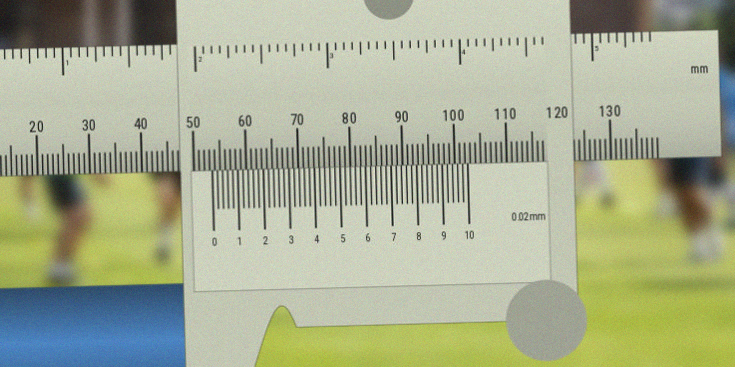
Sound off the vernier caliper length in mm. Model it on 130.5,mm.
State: 53.5,mm
